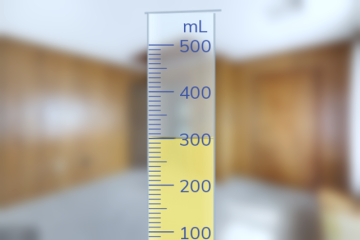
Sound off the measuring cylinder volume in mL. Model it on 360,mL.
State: 300,mL
